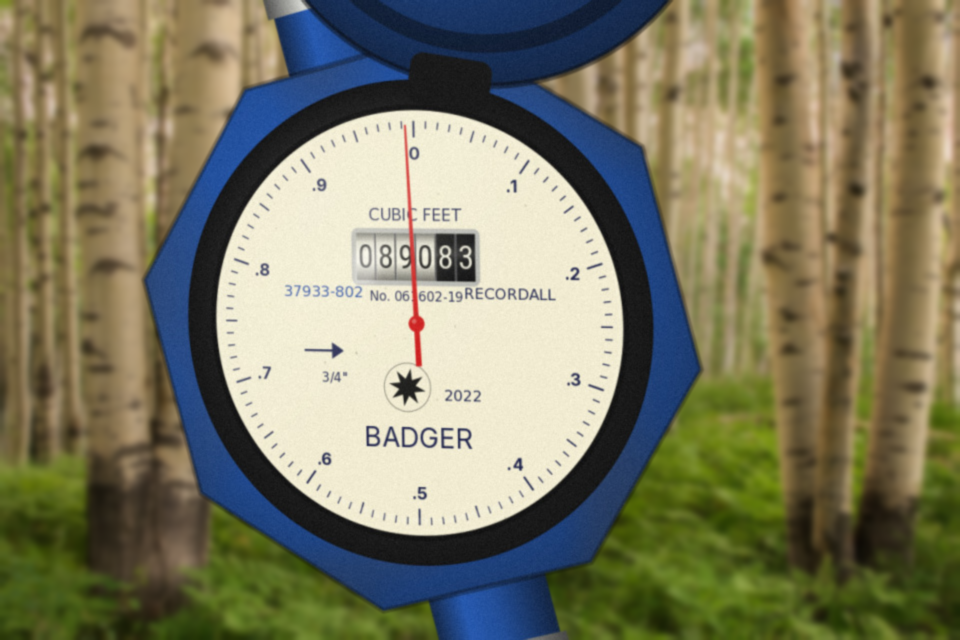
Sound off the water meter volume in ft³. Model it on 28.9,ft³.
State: 89082.99,ft³
